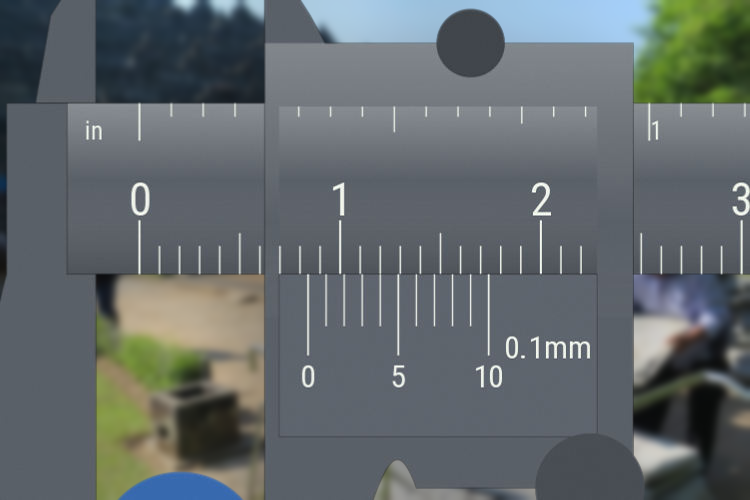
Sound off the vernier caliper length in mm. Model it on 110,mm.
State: 8.4,mm
